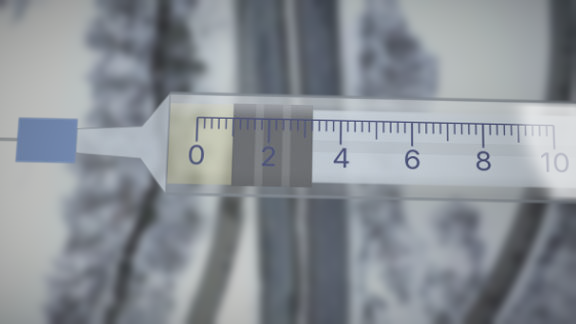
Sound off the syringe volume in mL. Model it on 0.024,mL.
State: 1,mL
